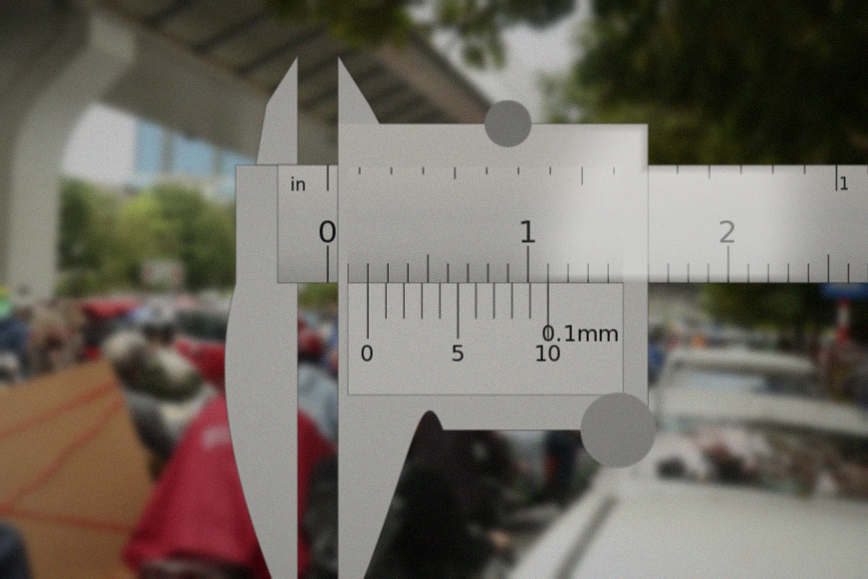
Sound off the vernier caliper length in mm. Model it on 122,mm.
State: 2.0,mm
